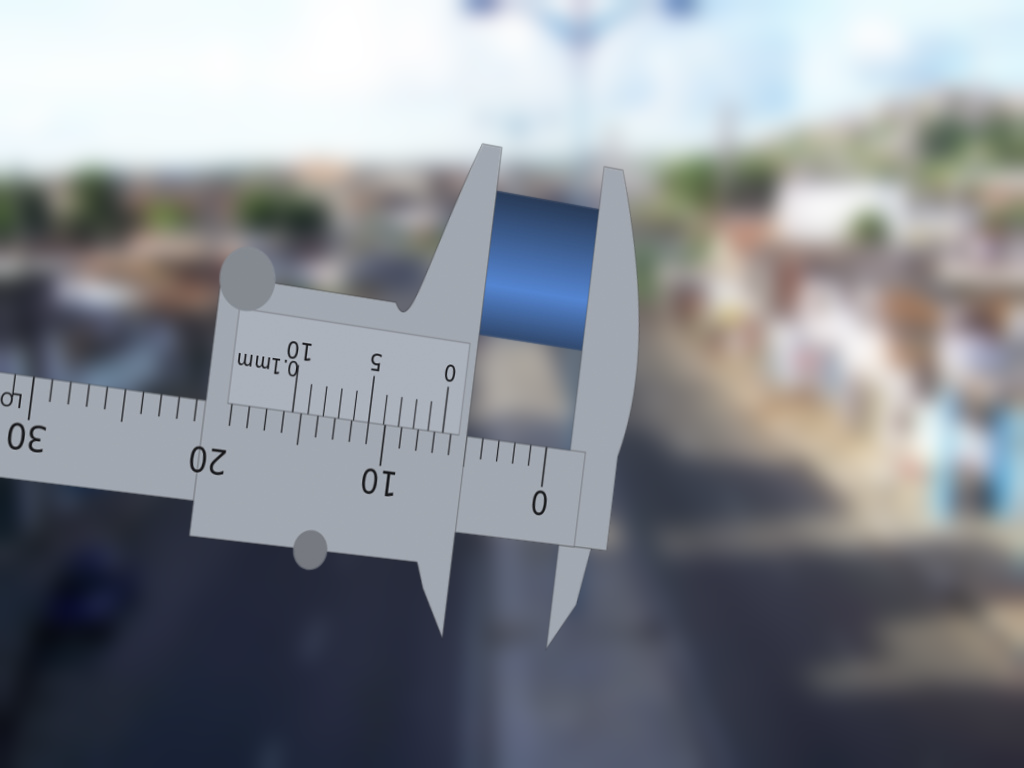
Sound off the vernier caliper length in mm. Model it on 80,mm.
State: 6.5,mm
